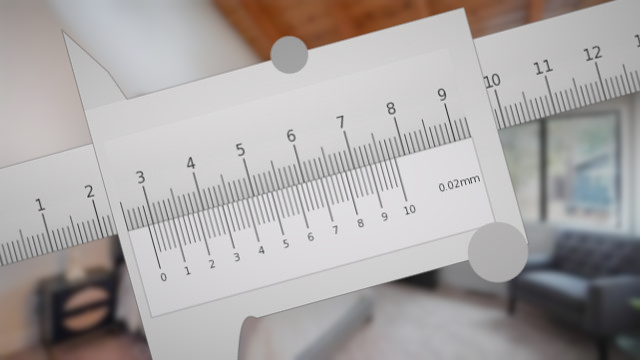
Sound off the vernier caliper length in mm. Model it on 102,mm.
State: 29.0,mm
